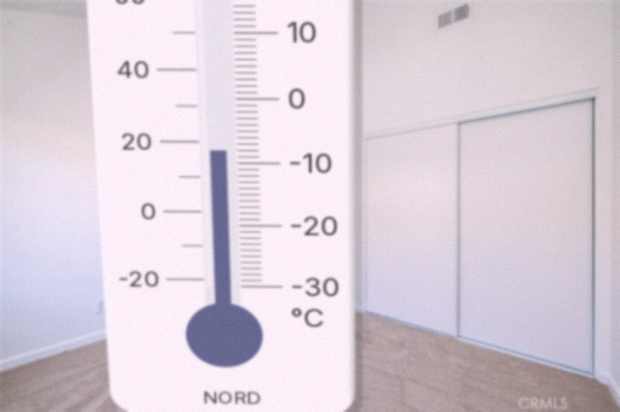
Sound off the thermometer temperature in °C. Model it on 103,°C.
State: -8,°C
